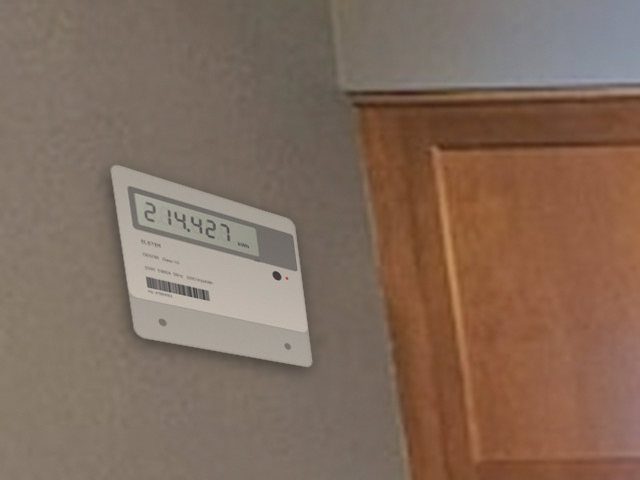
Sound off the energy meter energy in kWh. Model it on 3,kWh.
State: 214.427,kWh
